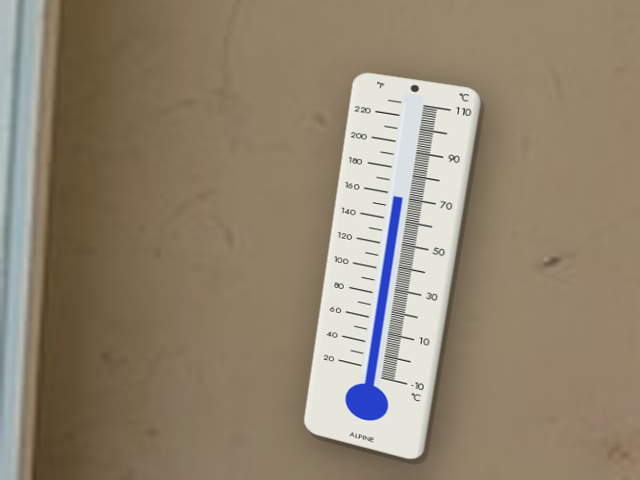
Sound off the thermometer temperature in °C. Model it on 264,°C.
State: 70,°C
